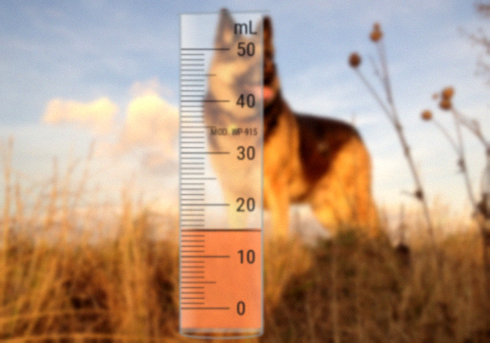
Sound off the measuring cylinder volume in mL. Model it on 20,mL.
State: 15,mL
